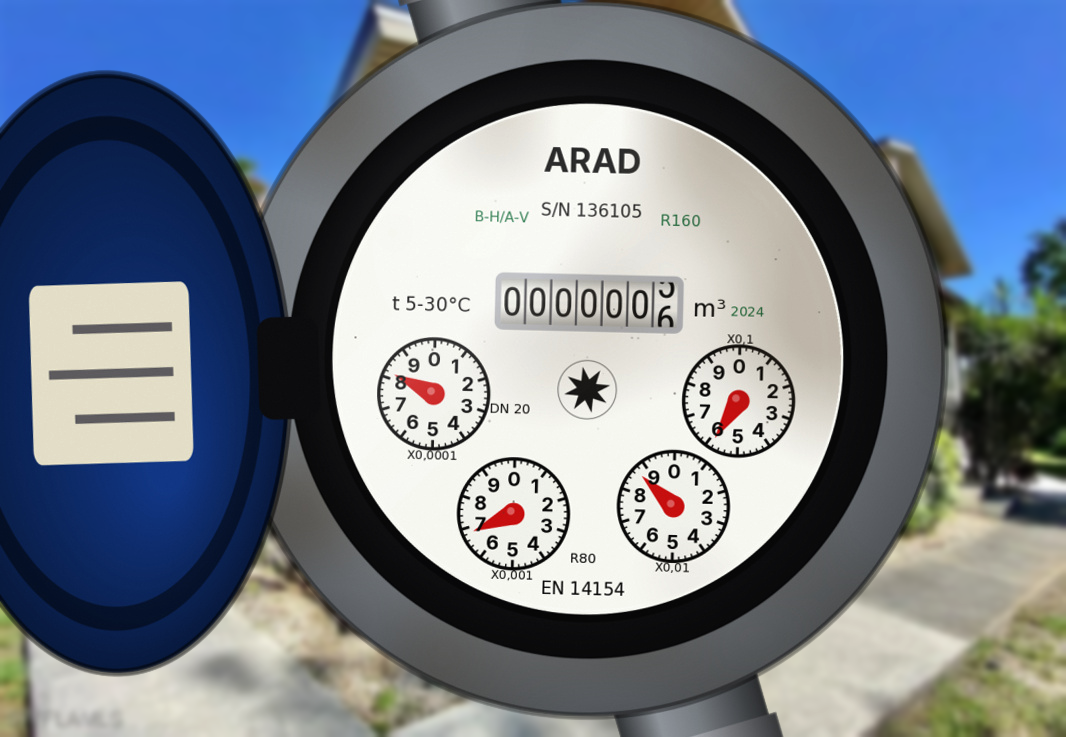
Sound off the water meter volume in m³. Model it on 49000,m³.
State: 5.5868,m³
